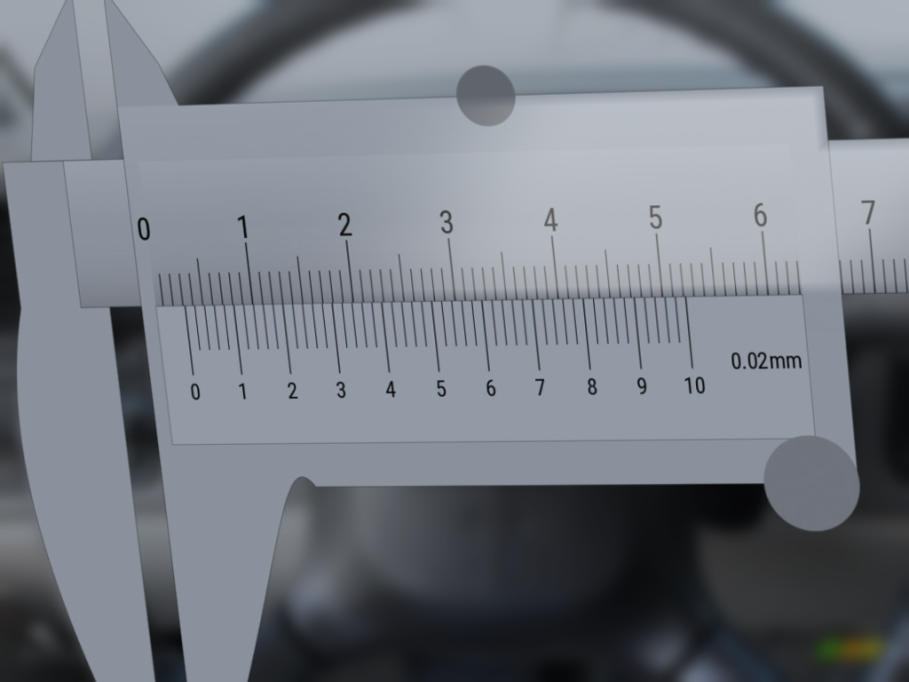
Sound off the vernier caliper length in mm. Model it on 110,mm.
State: 3.2,mm
